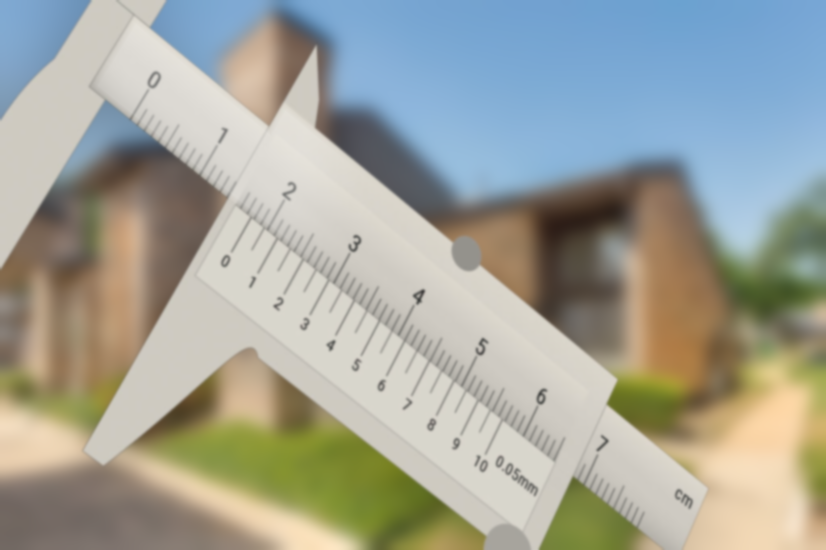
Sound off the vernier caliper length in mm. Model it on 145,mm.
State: 17.6,mm
